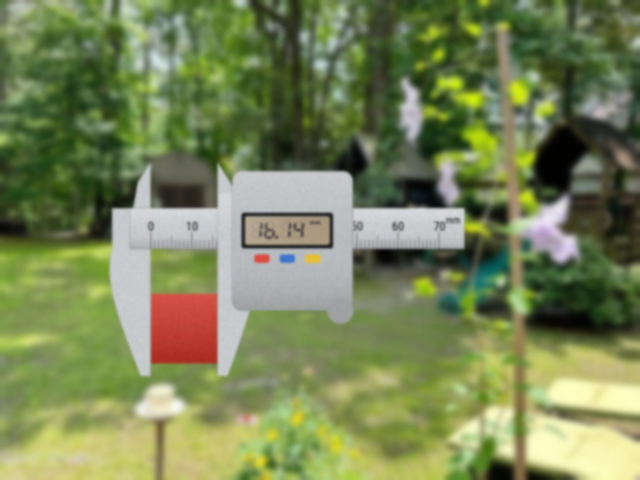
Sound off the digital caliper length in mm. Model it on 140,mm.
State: 16.14,mm
